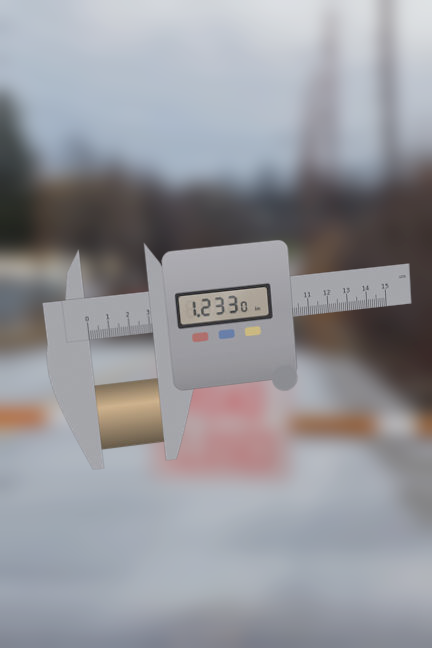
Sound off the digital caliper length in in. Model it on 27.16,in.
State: 1.2330,in
